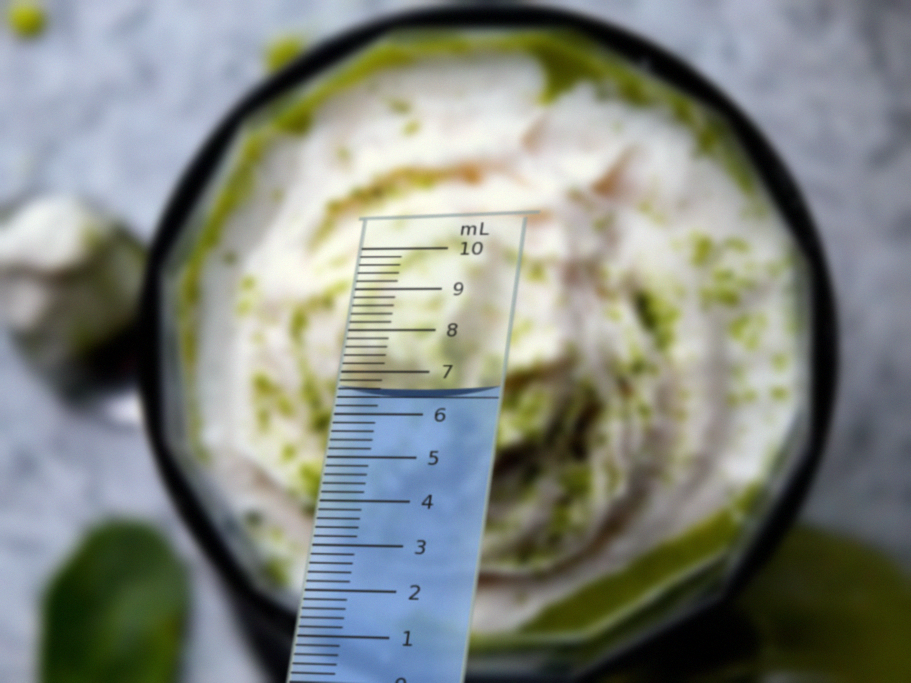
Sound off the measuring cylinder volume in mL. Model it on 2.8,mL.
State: 6.4,mL
